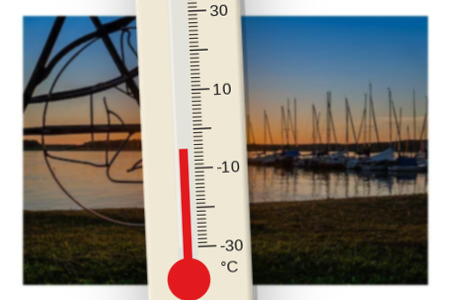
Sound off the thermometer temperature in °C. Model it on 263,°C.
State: -5,°C
